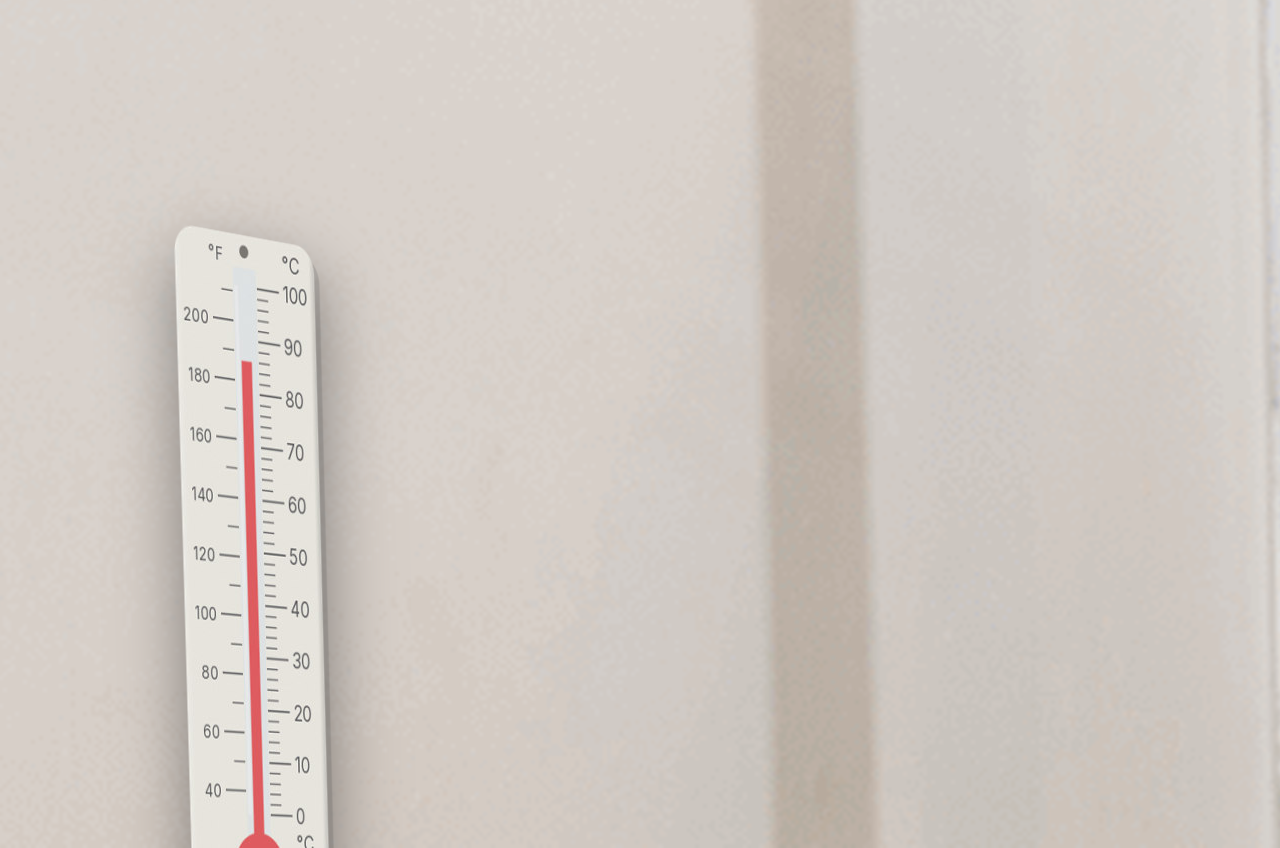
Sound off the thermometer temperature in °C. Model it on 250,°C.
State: 86,°C
